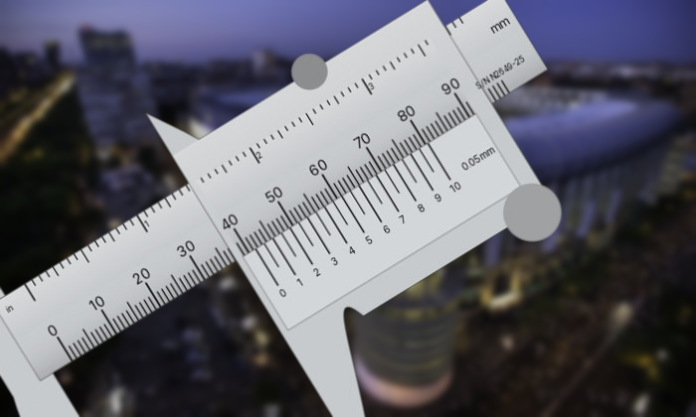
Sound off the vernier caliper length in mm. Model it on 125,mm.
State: 41.5,mm
